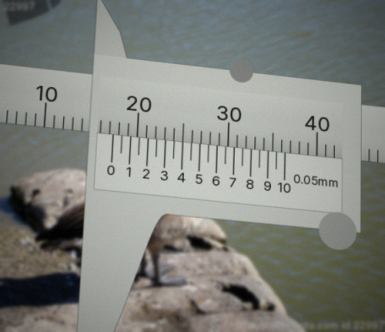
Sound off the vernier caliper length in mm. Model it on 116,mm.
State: 17.4,mm
